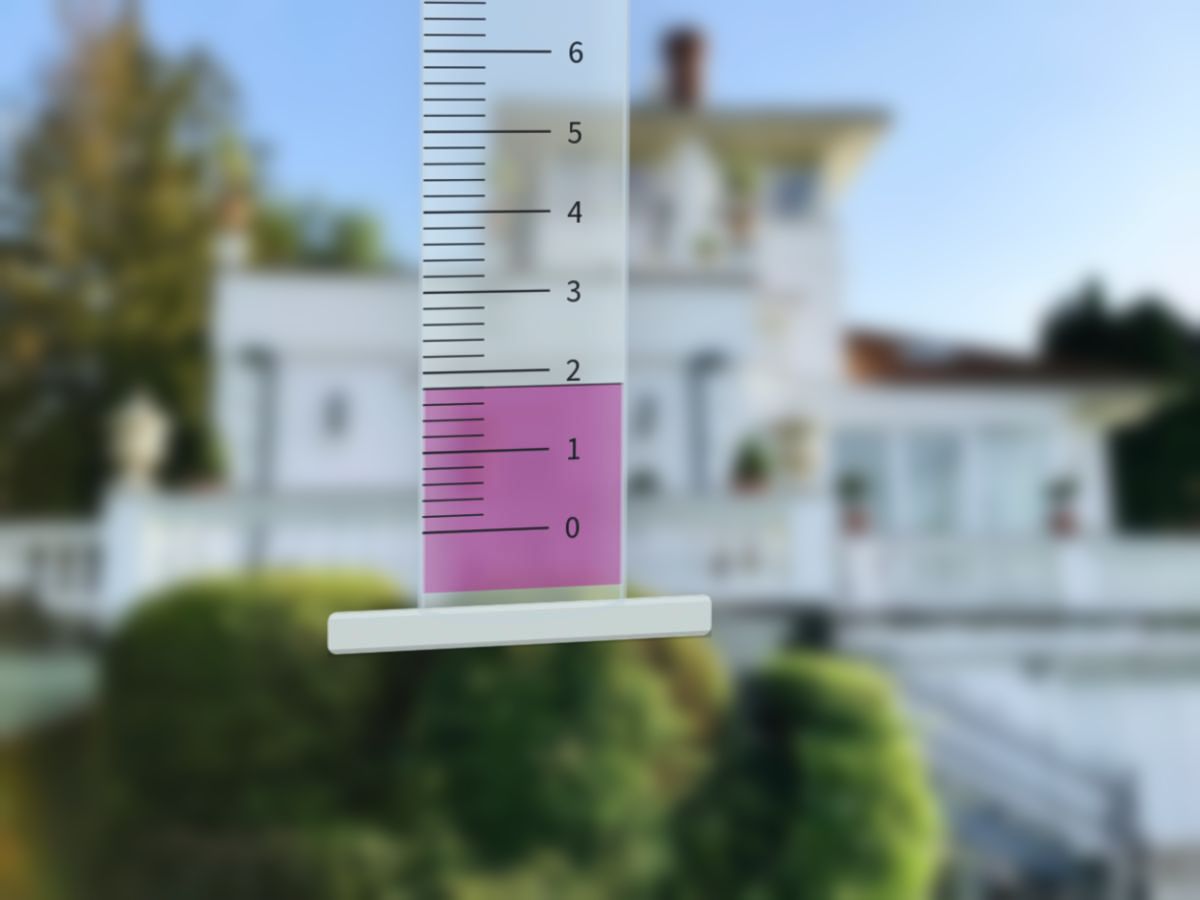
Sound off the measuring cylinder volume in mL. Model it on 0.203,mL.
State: 1.8,mL
